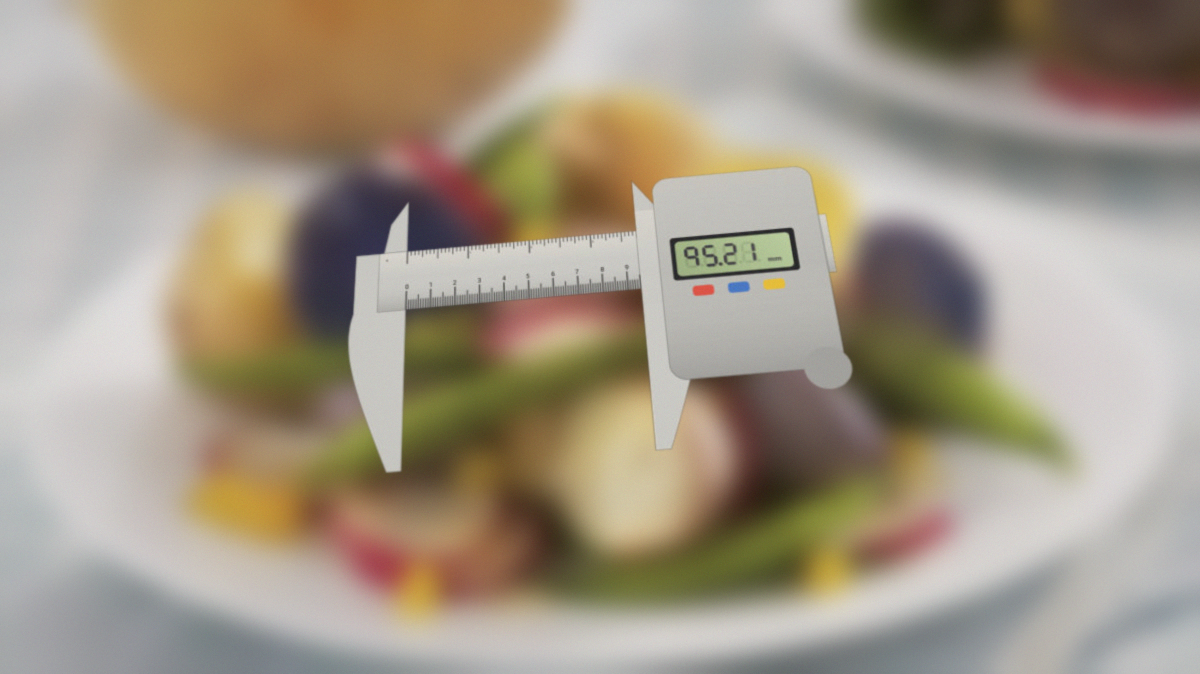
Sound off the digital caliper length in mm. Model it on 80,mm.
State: 95.21,mm
